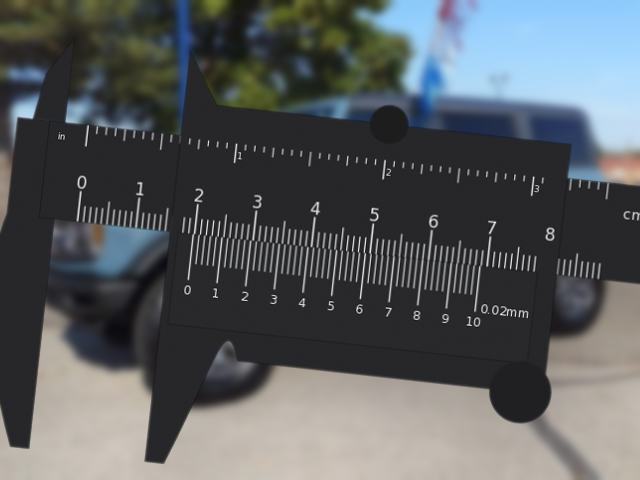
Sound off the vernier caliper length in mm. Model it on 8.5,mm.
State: 19.8,mm
